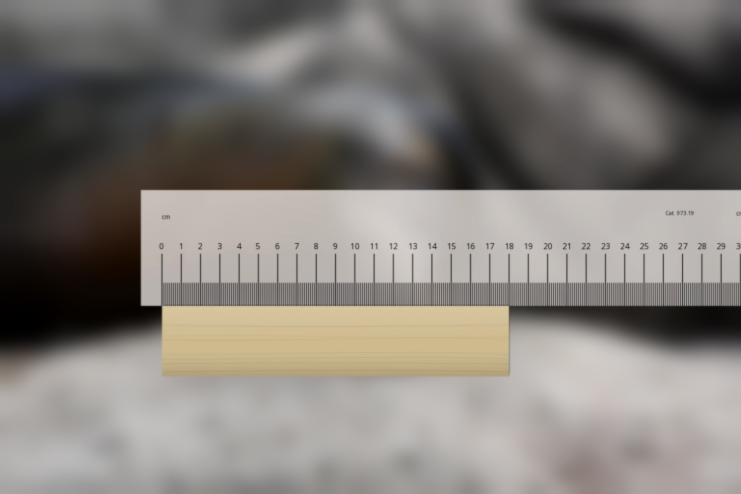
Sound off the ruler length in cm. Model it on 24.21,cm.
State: 18,cm
